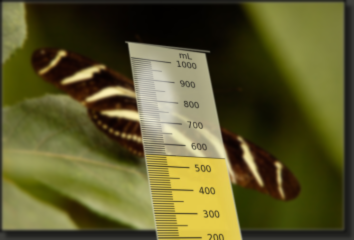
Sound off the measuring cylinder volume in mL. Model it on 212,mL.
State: 550,mL
